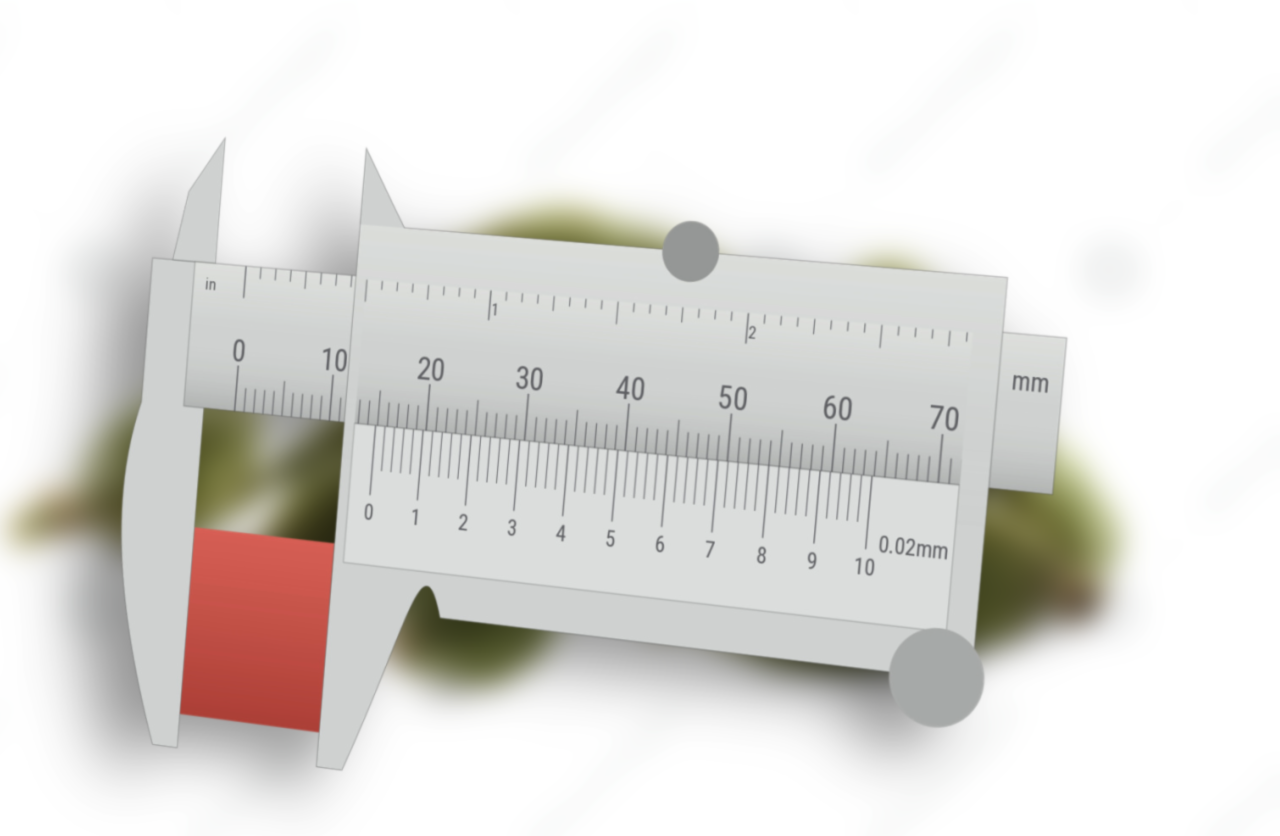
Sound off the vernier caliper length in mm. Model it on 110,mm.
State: 14.8,mm
